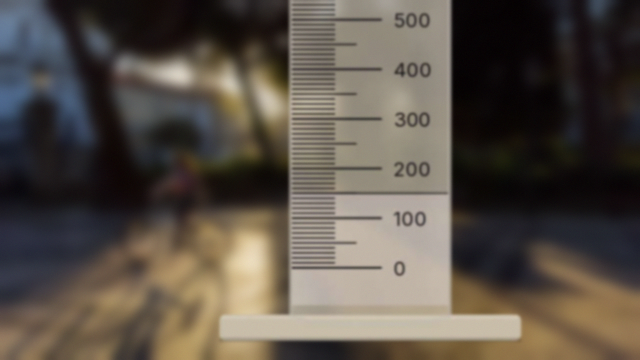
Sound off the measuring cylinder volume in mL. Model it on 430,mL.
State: 150,mL
